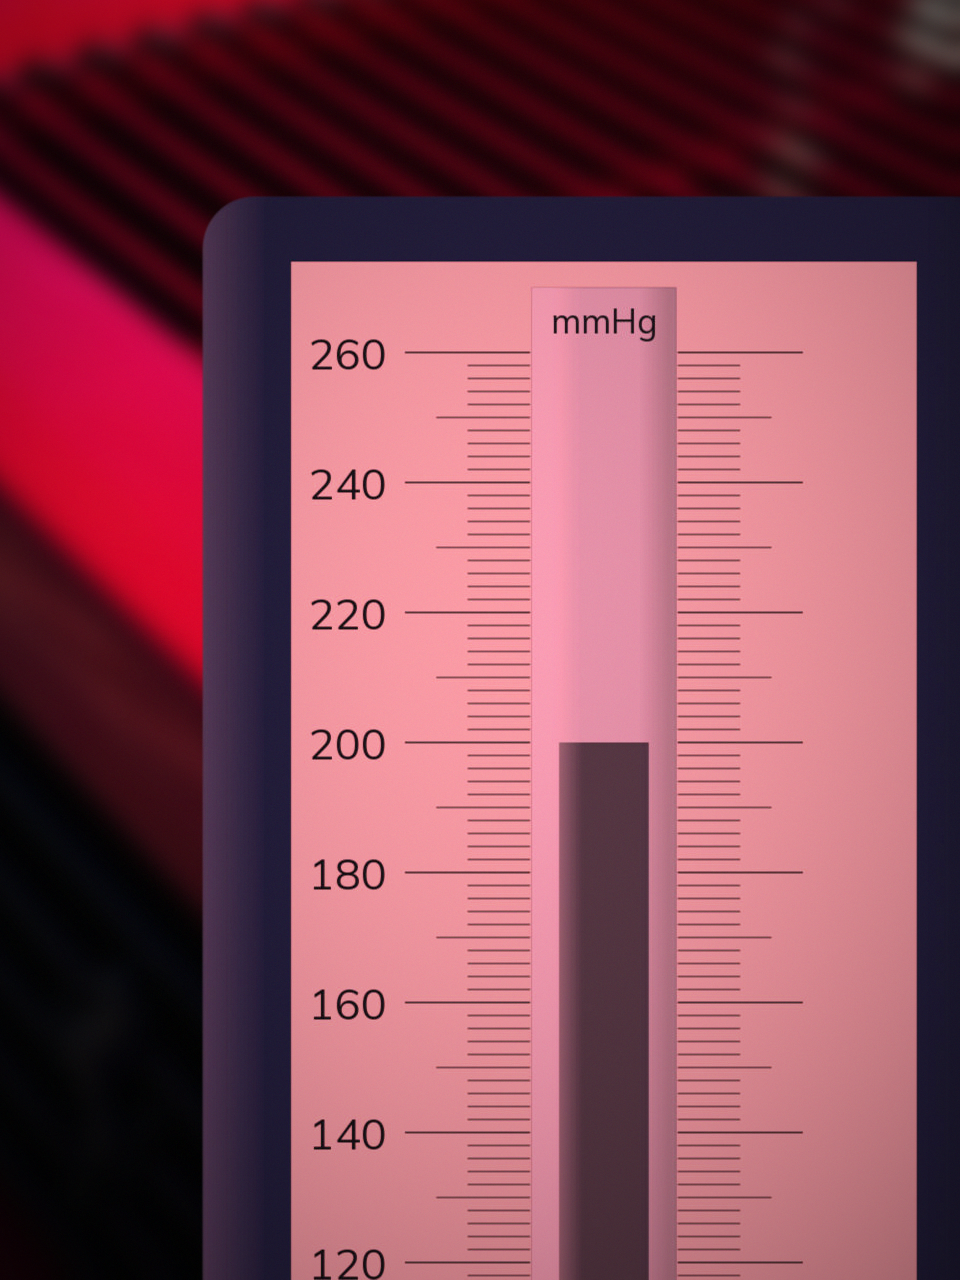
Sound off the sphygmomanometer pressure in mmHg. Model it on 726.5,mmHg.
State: 200,mmHg
